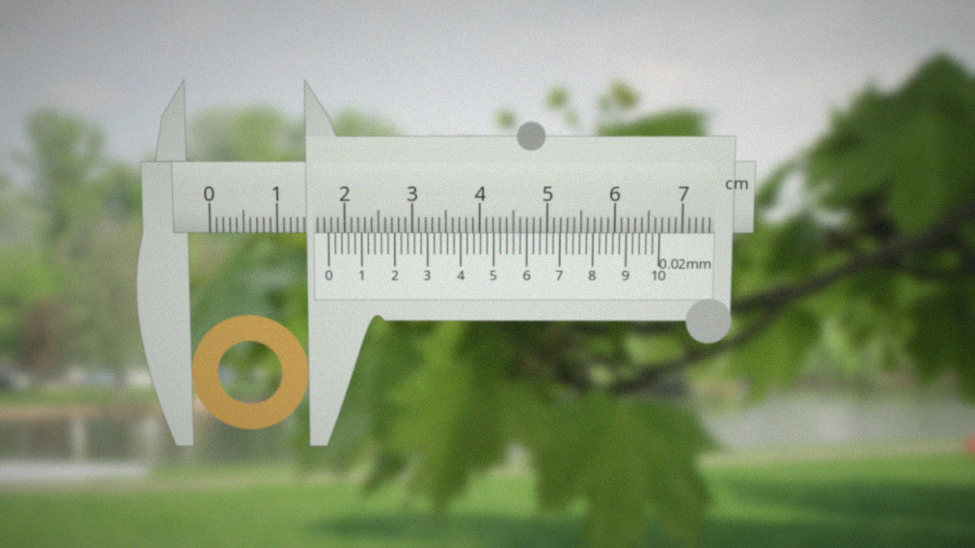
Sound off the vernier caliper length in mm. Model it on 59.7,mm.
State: 17.6,mm
